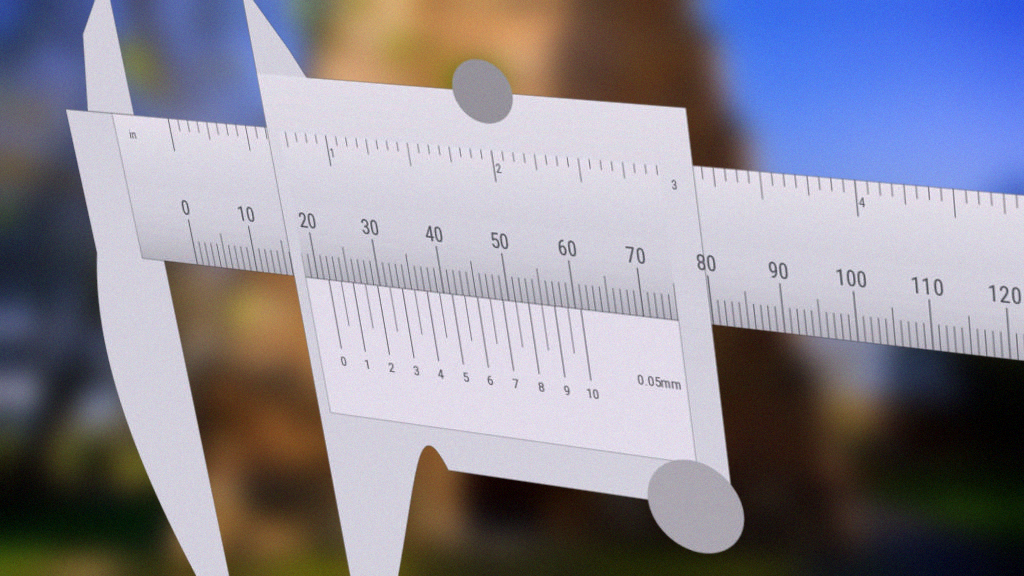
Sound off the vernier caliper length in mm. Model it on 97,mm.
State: 21.8,mm
